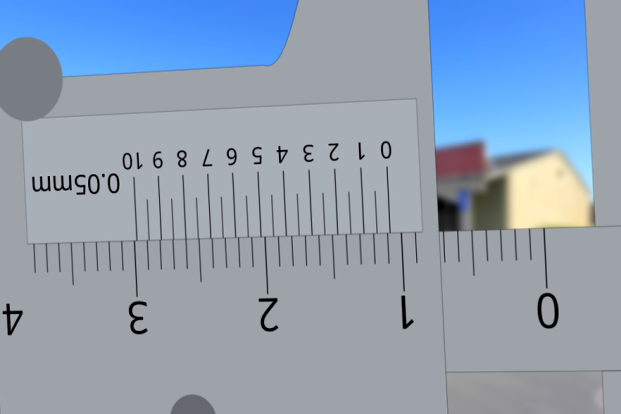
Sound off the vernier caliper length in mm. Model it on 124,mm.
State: 10.8,mm
